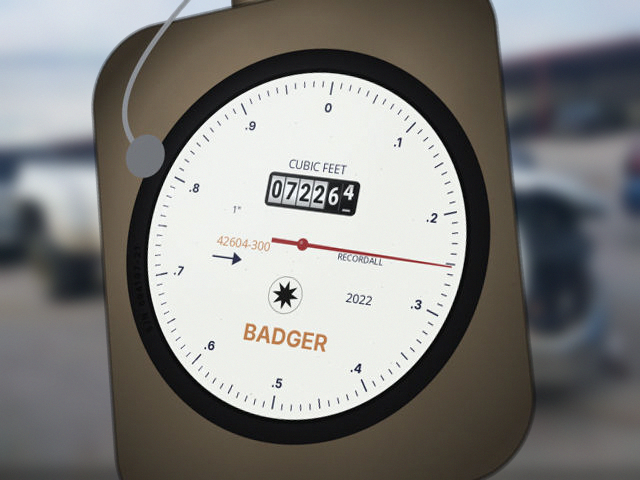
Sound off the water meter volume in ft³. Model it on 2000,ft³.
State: 72264.25,ft³
